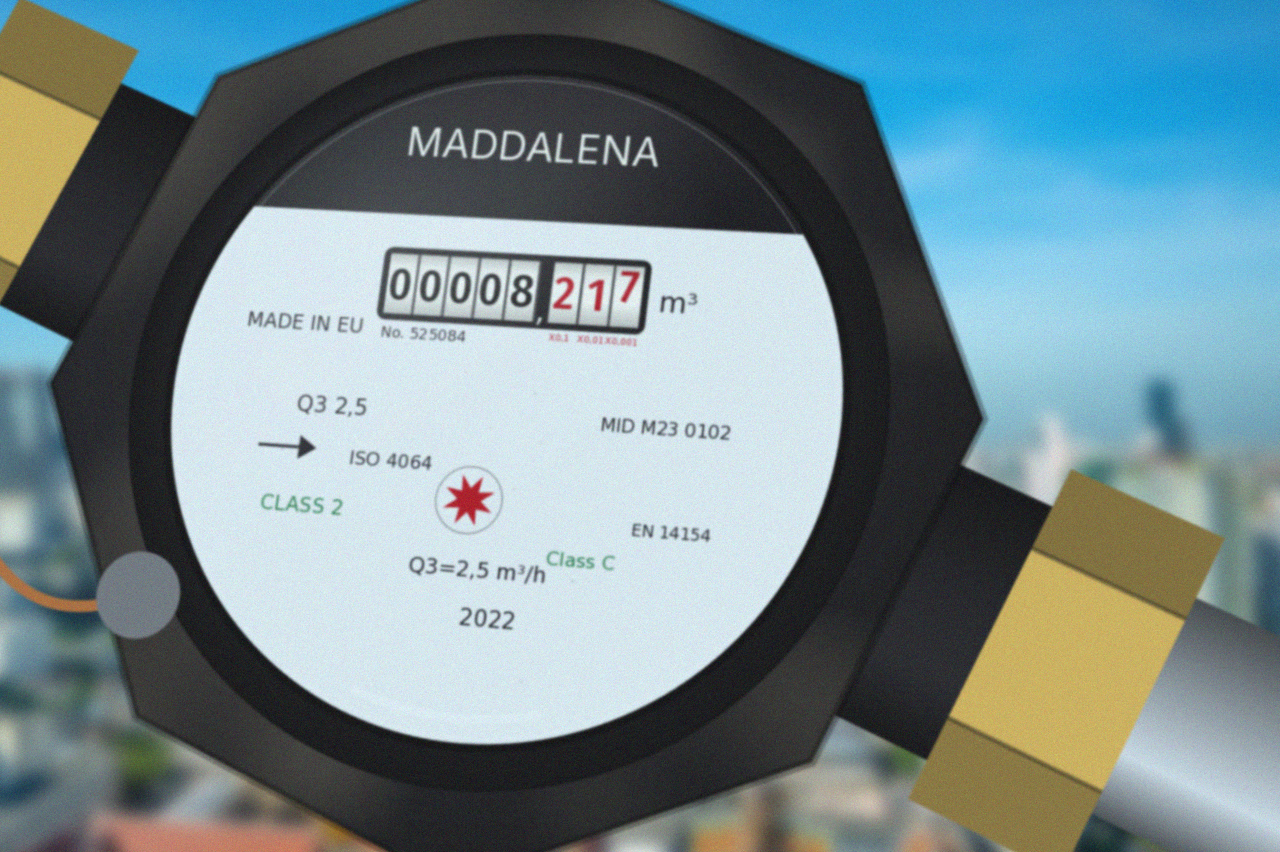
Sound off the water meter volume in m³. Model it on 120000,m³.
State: 8.217,m³
